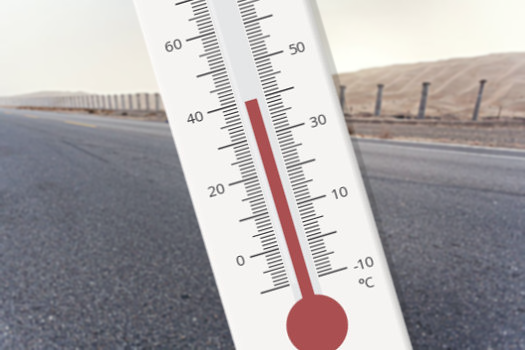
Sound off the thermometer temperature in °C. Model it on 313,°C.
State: 40,°C
